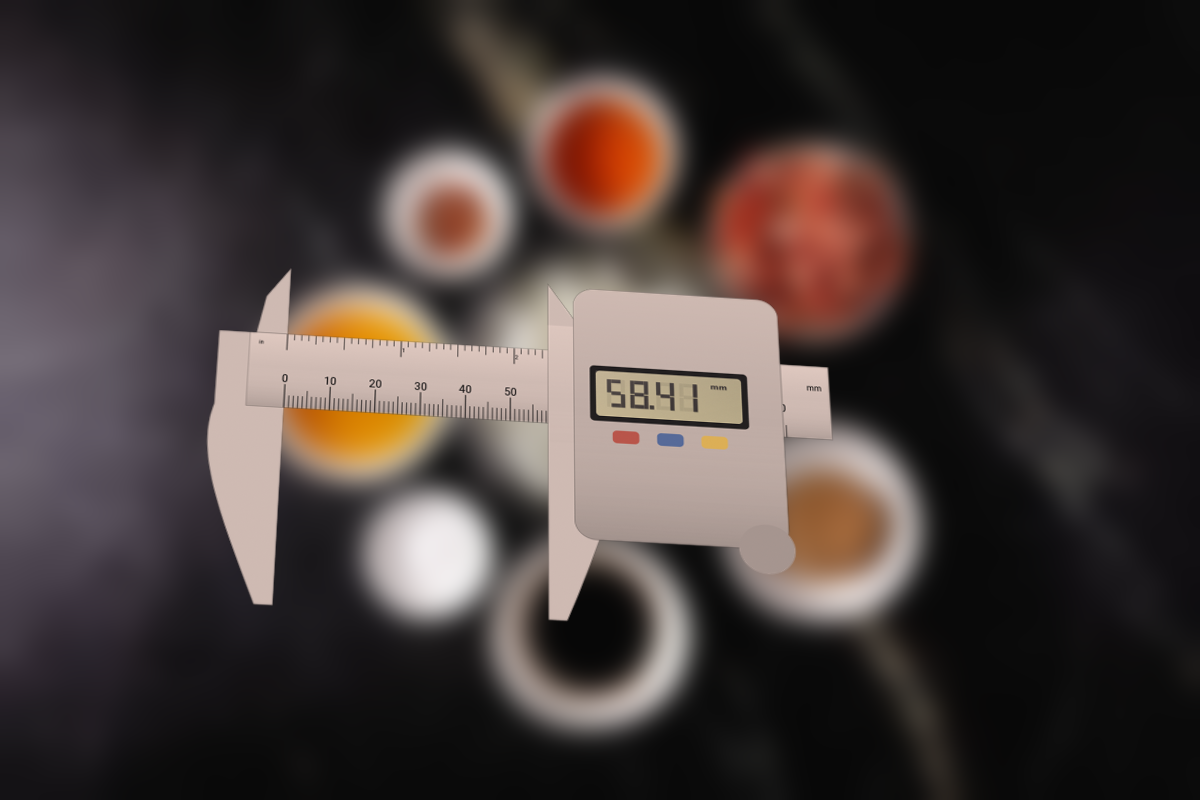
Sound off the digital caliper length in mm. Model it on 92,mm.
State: 58.41,mm
